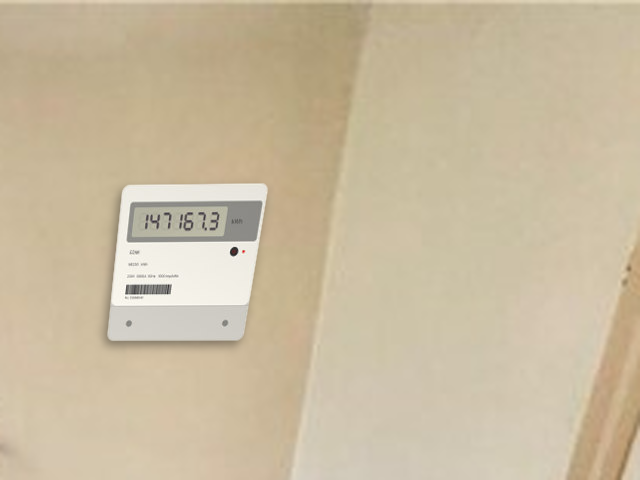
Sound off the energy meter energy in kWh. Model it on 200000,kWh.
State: 147167.3,kWh
